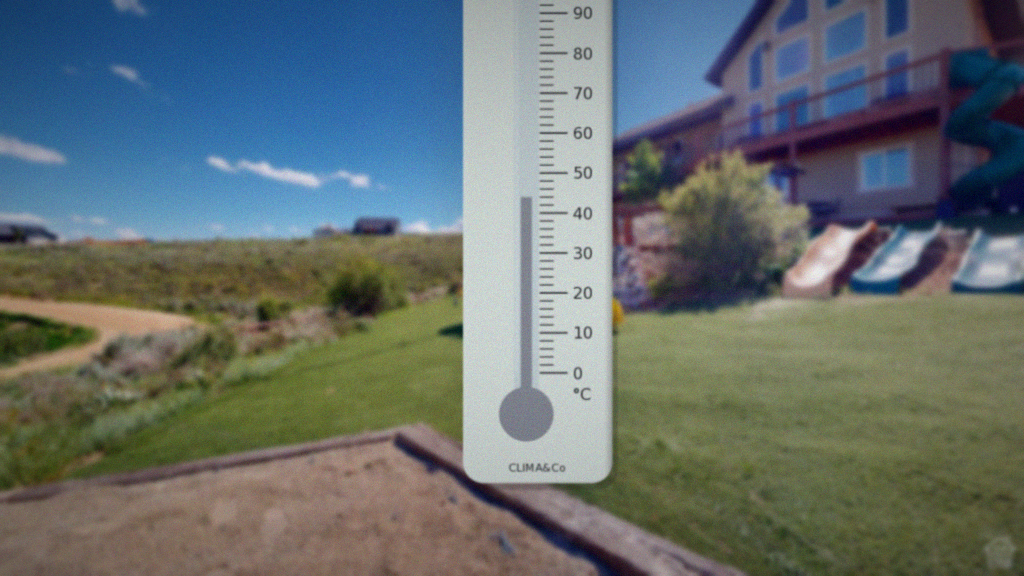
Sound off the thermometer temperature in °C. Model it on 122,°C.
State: 44,°C
